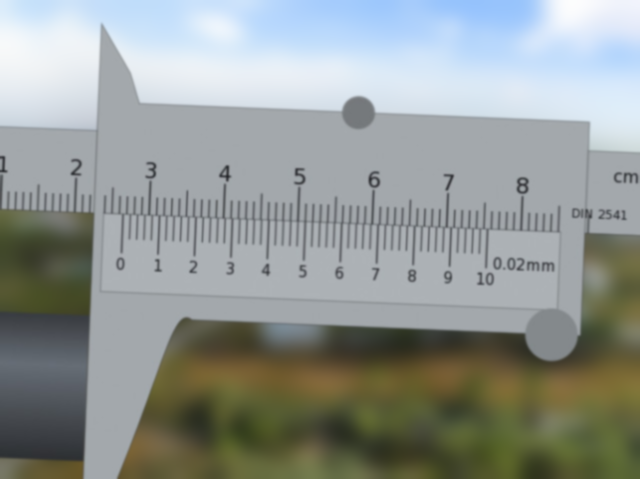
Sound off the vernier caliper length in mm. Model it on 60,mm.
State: 26.5,mm
